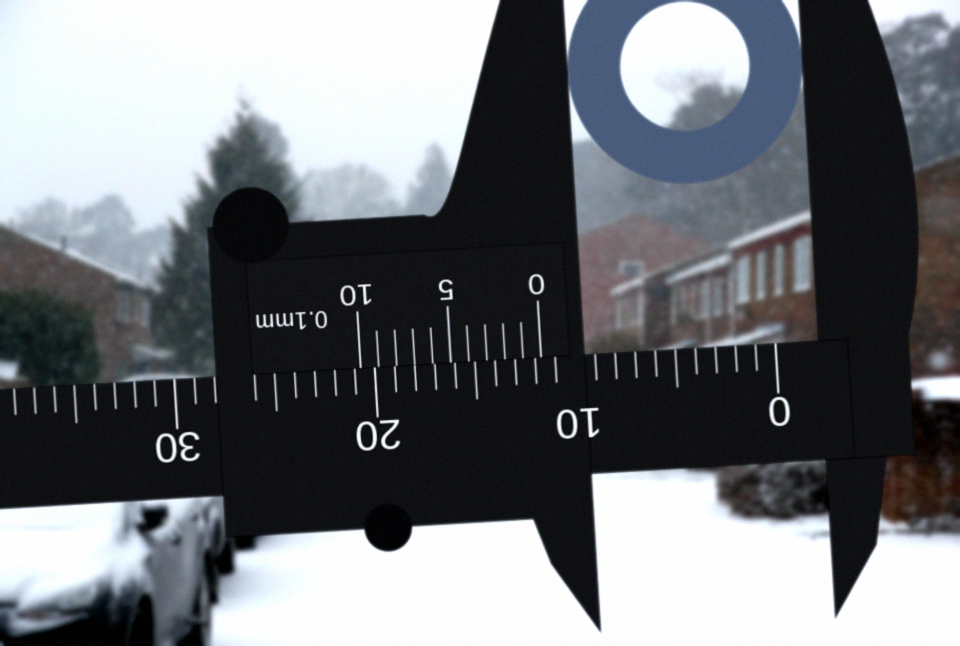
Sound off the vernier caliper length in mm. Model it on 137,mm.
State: 11.7,mm
